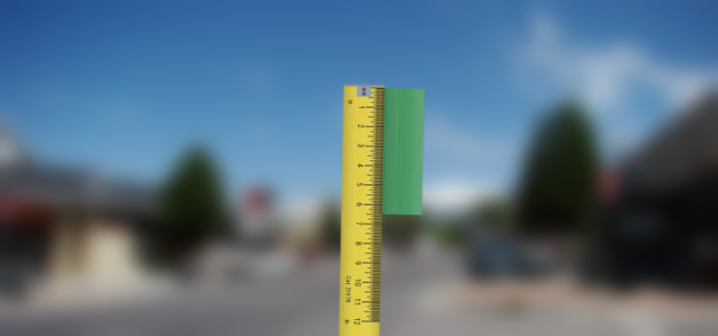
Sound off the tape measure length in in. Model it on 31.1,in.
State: 6.5,in
